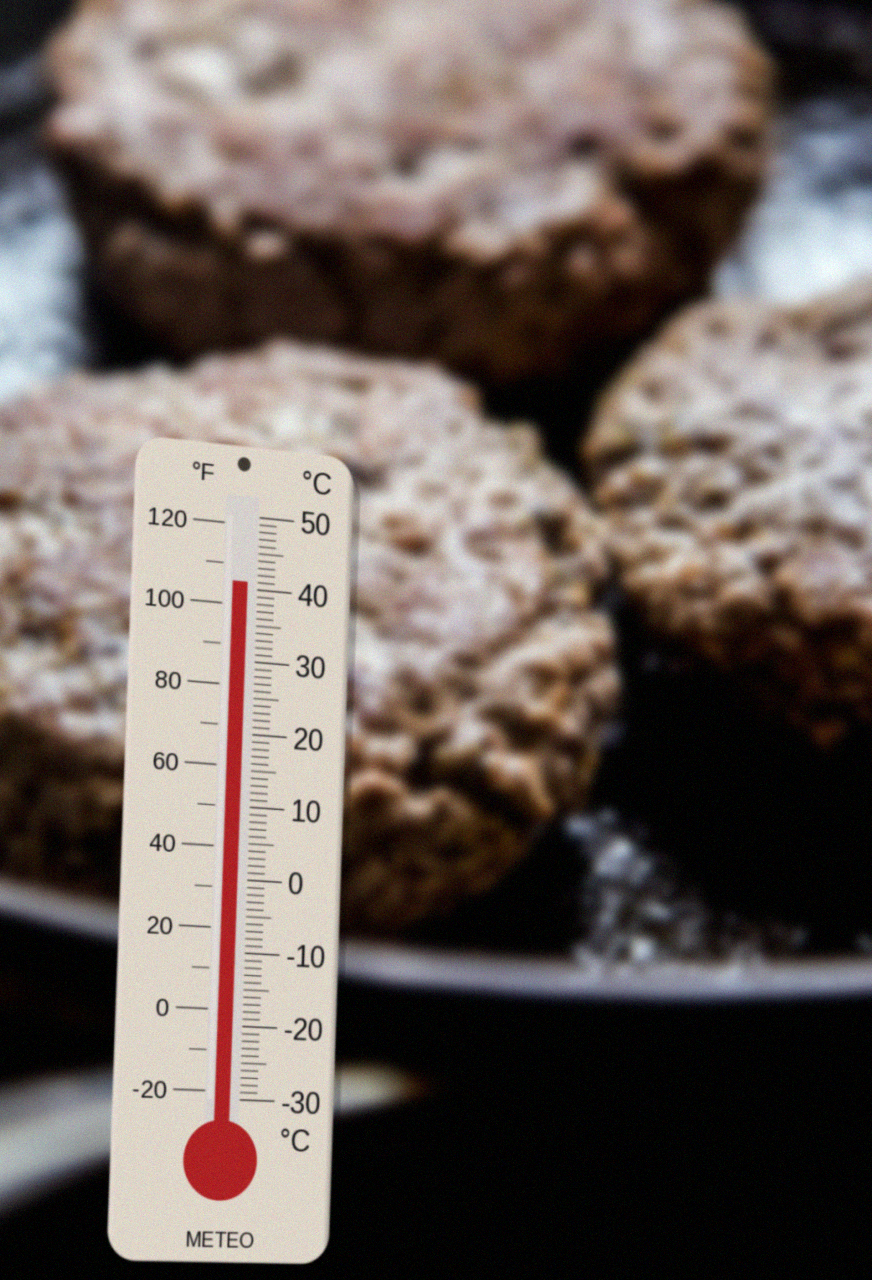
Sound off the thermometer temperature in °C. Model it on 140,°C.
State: 41,°C
